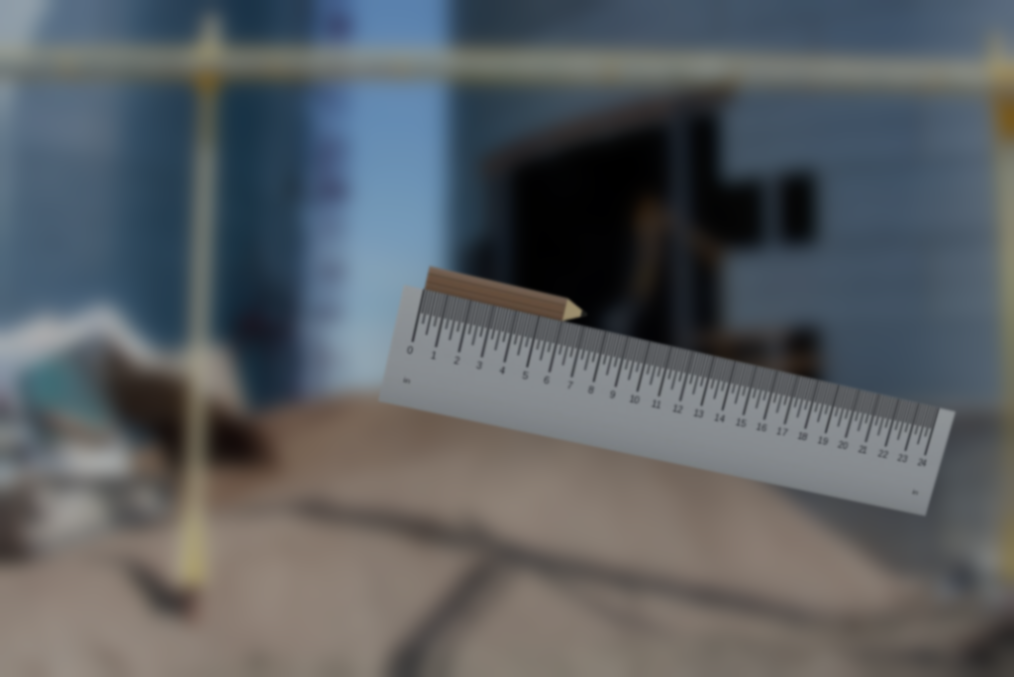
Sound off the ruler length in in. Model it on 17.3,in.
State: 7,in
